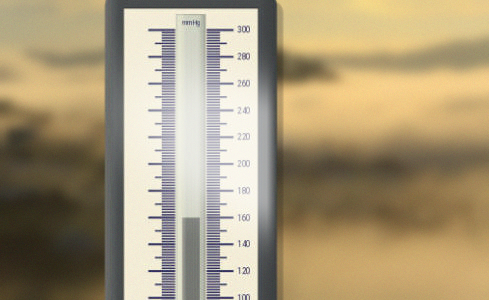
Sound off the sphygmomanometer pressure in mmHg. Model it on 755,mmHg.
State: 160,mmHg
